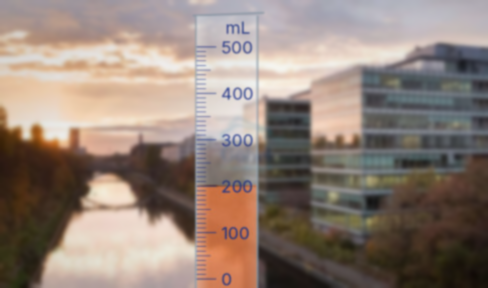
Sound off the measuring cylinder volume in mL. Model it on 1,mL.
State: 200,mL
